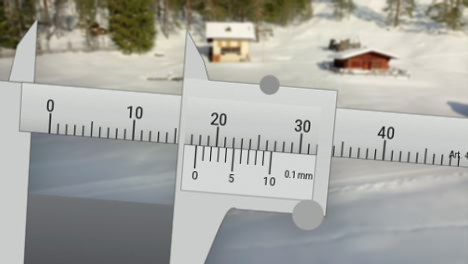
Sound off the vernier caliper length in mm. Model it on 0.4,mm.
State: 17.6,mm
